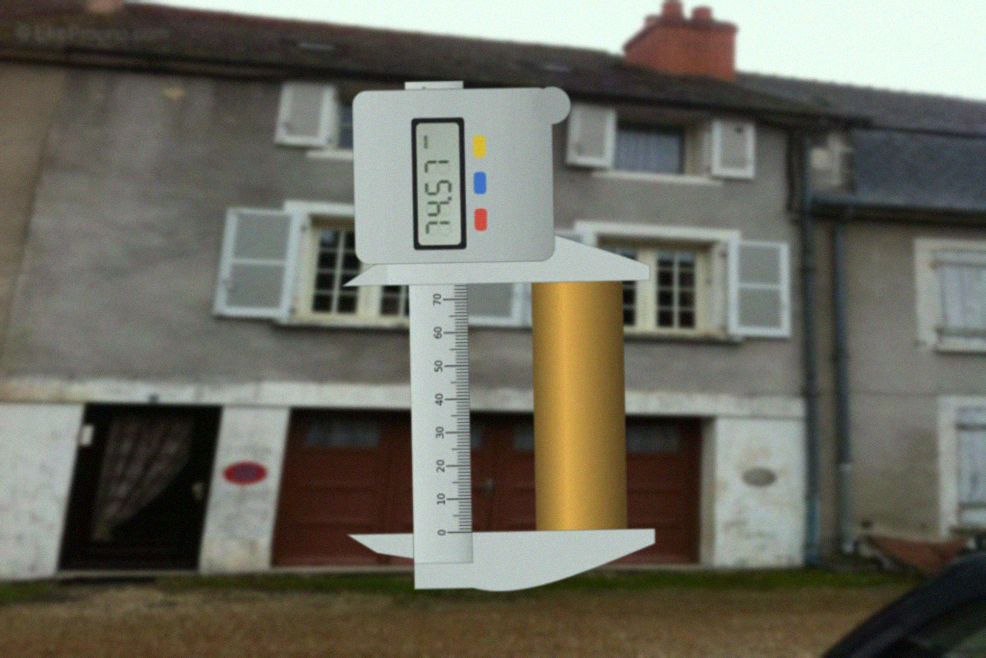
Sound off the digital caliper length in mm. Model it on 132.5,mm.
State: 74.57,mm
